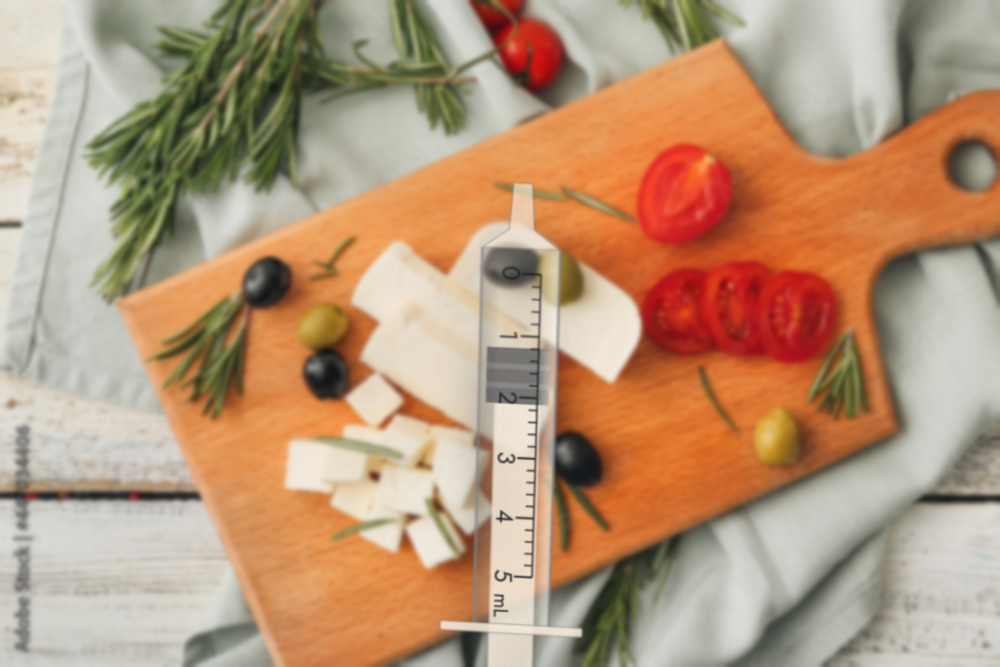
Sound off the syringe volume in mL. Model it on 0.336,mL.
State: 1.2,mL
